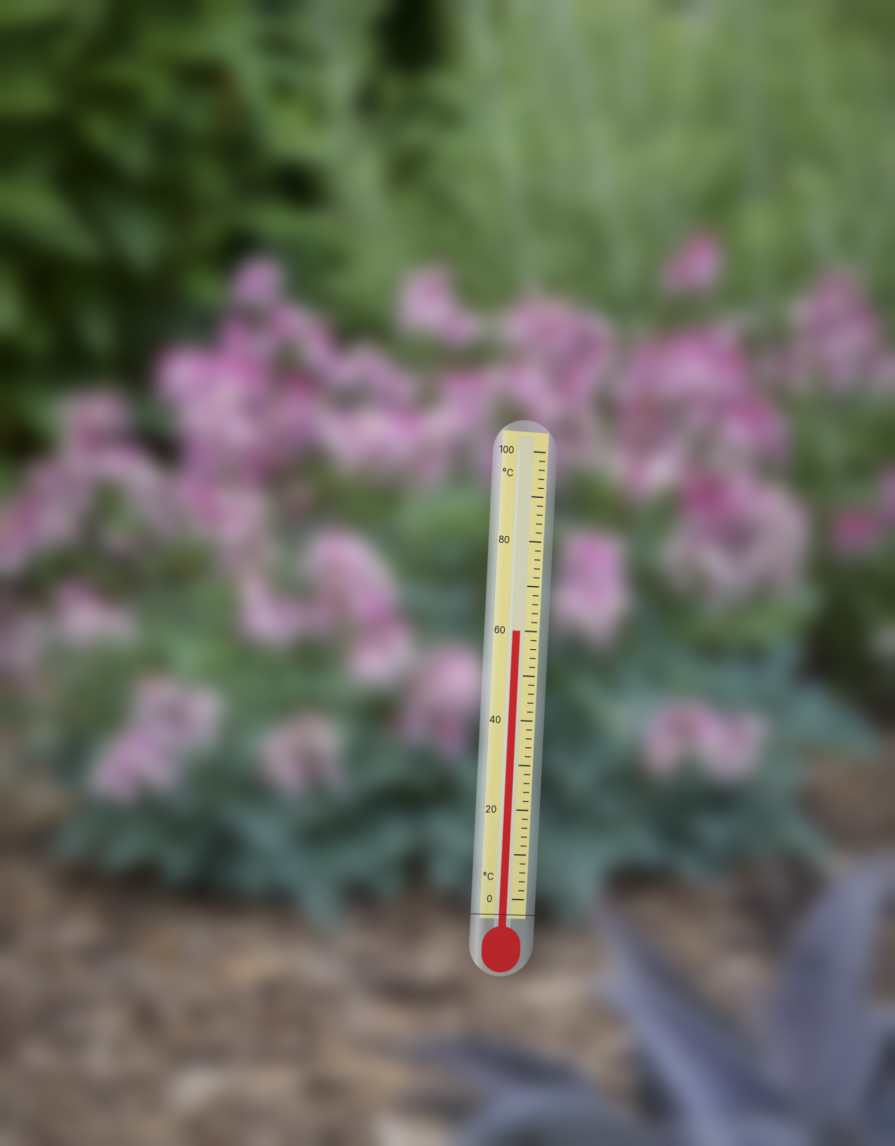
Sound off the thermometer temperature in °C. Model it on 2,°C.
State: 60,°C
